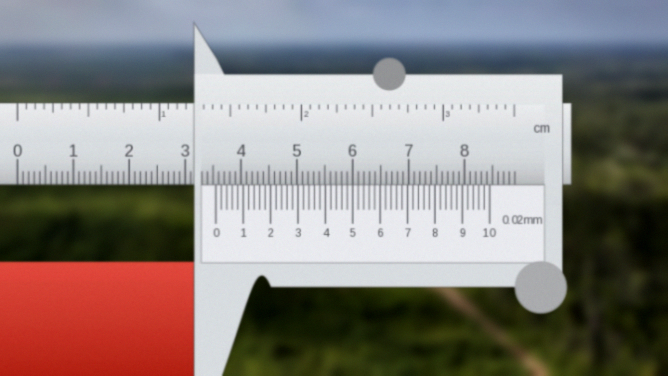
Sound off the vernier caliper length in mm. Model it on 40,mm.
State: 35.5,mm
